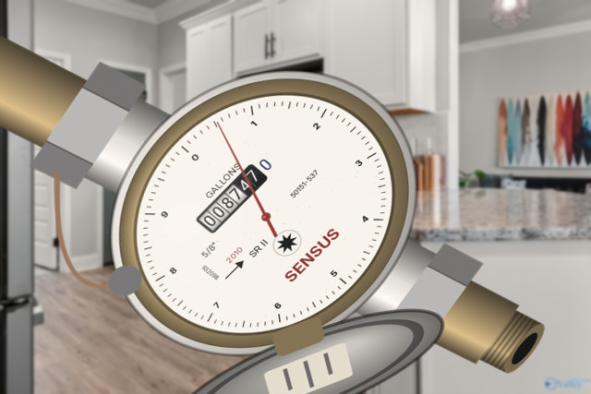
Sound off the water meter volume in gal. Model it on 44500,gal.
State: 87470.5,gal
